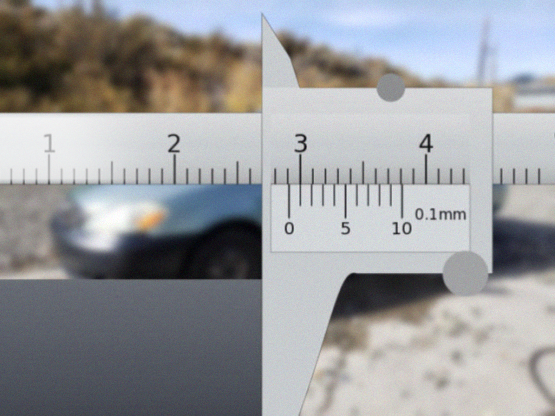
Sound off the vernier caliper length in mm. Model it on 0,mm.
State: 29.1,mm
